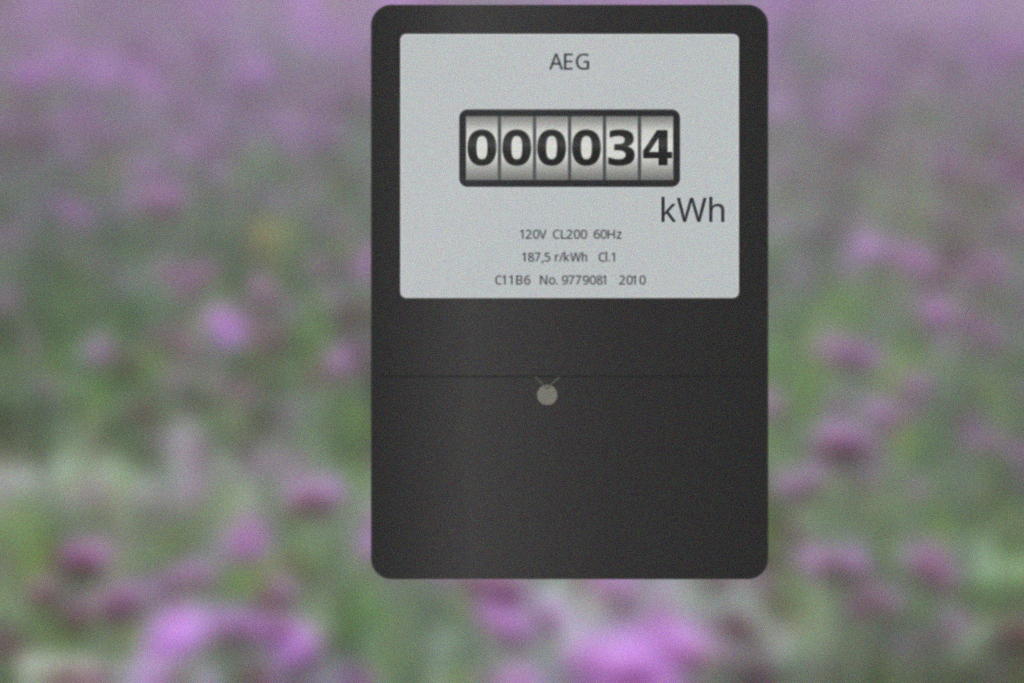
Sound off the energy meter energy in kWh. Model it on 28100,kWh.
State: 34,kWh
